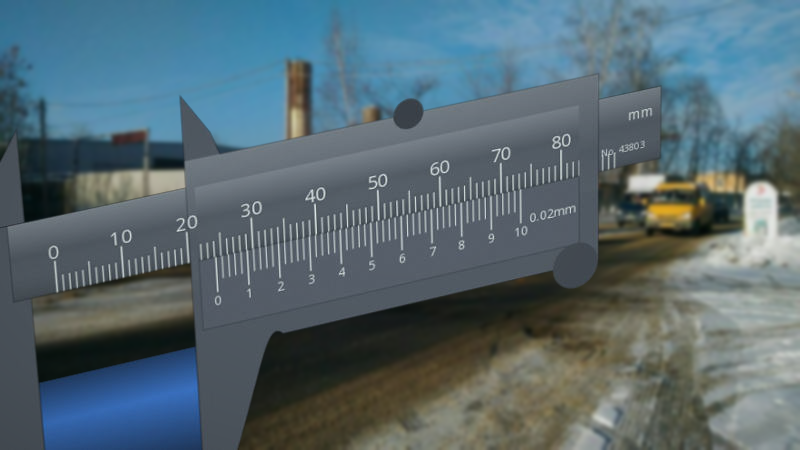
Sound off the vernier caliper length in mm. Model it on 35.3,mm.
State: 24.2,mm
